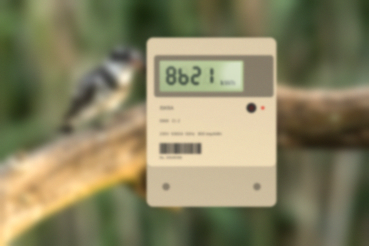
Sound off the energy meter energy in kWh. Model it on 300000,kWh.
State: 8621,kWh
